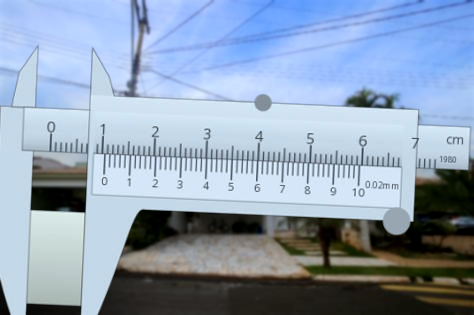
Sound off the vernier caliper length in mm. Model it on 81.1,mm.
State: 10.5,mm
